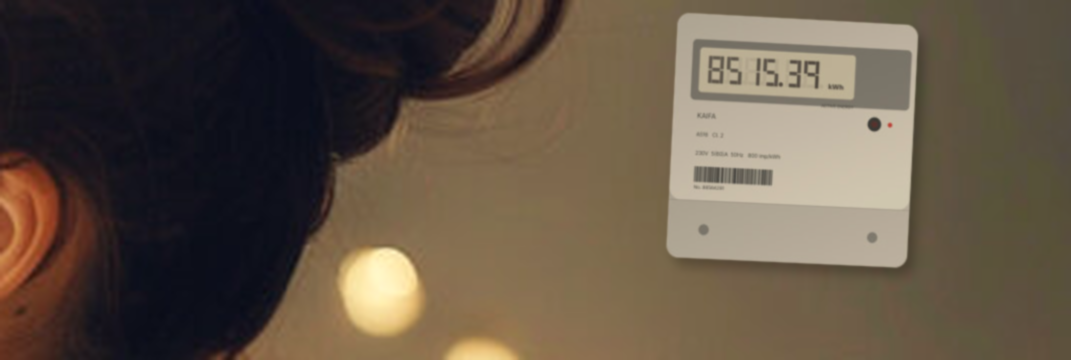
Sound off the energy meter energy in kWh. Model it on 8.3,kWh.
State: 8515.39,kWh
